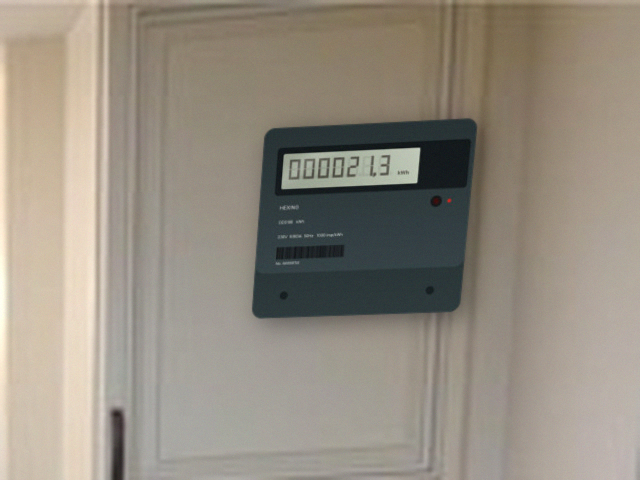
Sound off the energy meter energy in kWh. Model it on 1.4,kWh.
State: 21.3,kWh
